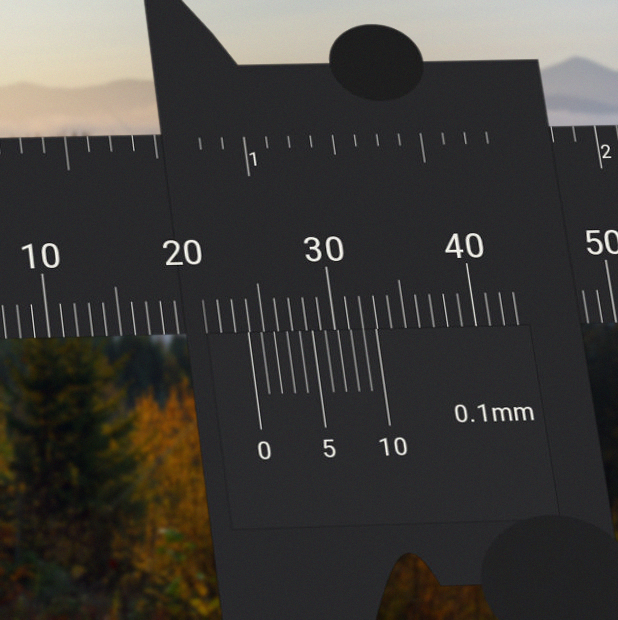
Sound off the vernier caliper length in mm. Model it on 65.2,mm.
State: 23.9,mm
